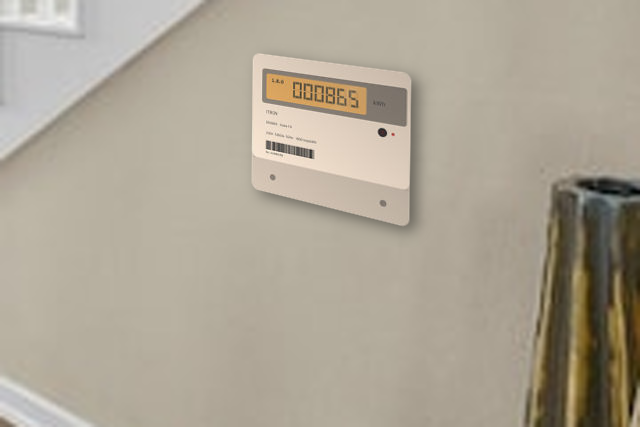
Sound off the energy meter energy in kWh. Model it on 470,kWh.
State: 865,kWh
